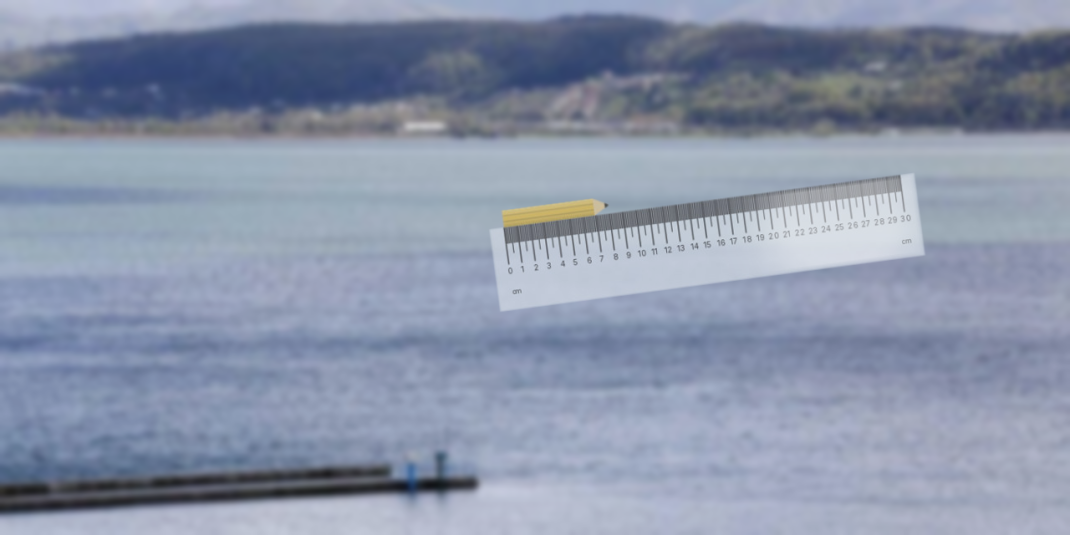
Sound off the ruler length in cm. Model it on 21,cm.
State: 8,cm
